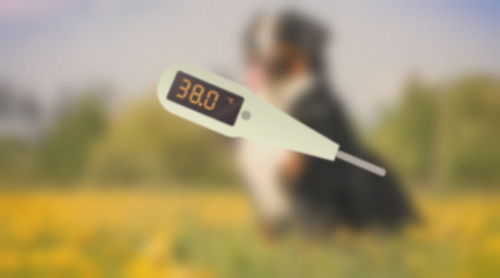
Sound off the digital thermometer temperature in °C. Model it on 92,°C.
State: 38.0,°C
